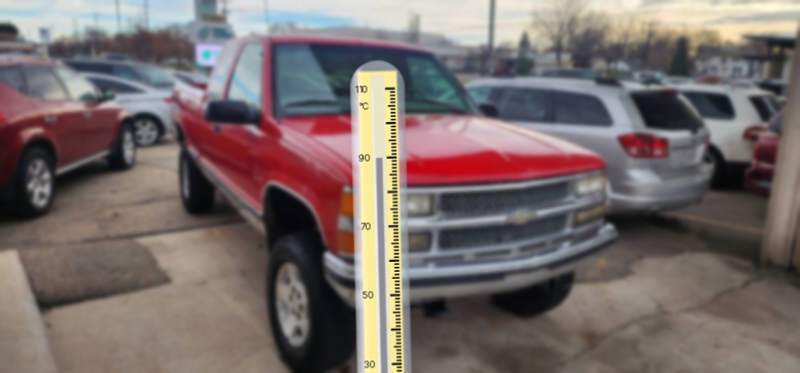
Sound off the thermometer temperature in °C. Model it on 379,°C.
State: 90,°C
